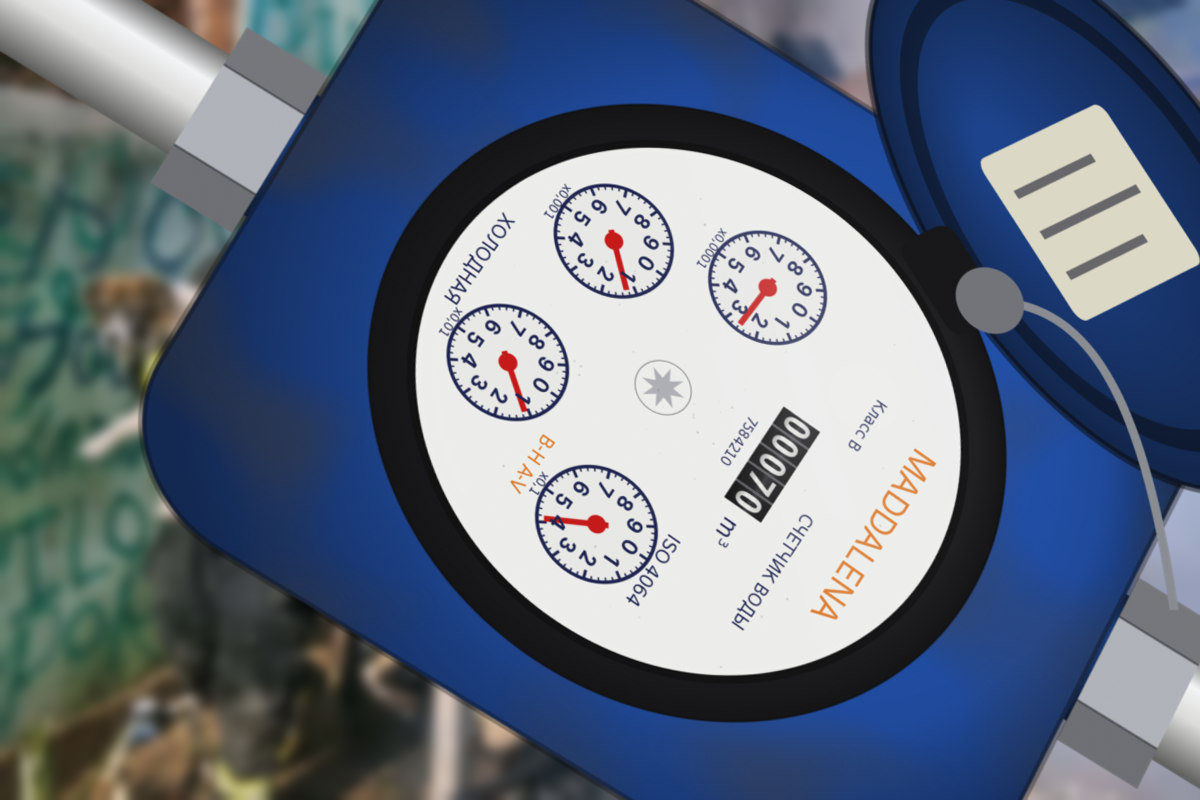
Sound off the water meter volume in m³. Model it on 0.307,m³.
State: 70.4112,m³
